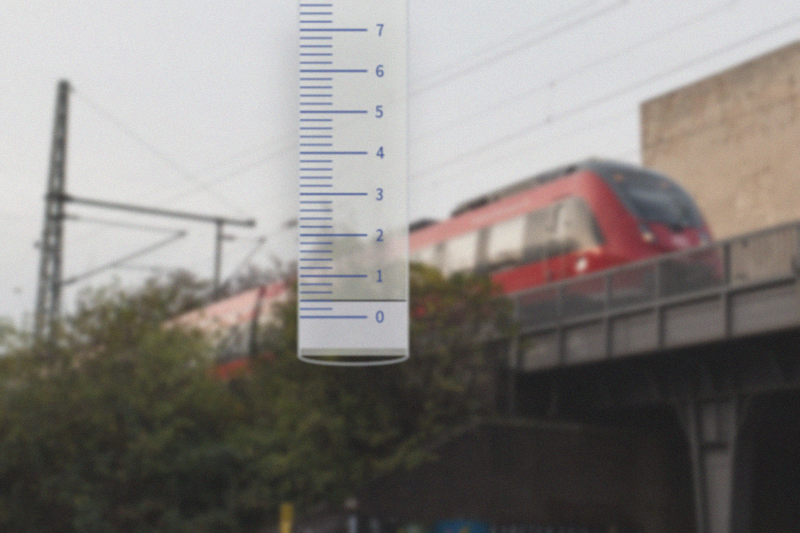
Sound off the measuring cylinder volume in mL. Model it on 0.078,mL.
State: 0.4,mL
